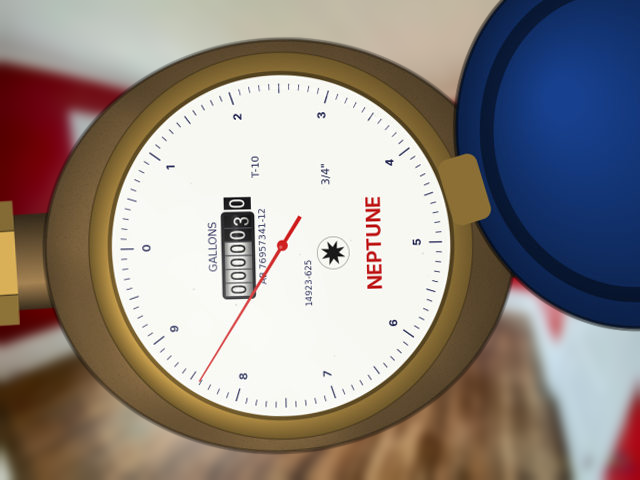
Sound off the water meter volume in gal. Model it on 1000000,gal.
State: 28.4,gal
